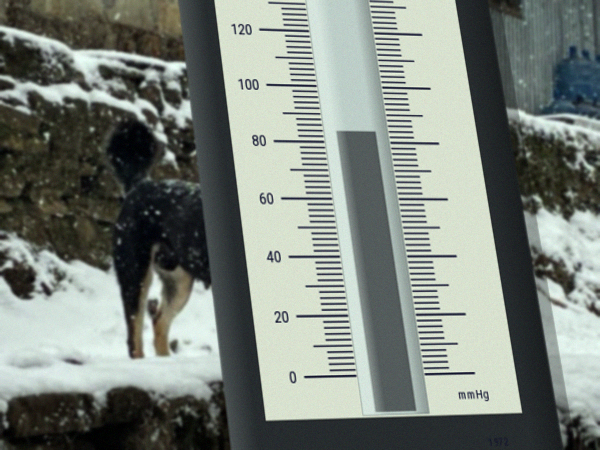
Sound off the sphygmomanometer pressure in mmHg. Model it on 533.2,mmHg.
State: 84,mmHg
